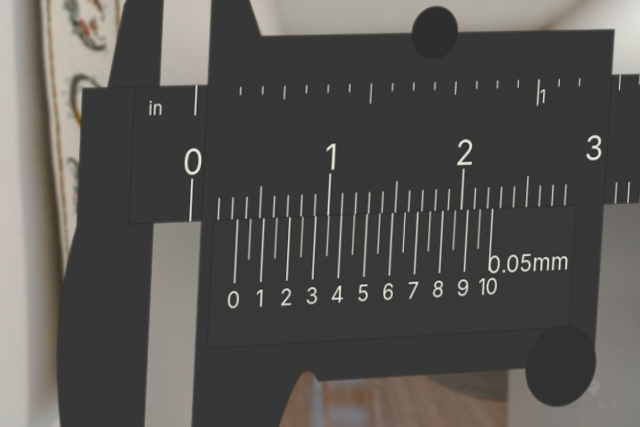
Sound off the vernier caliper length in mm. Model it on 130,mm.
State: 3.4,mm
